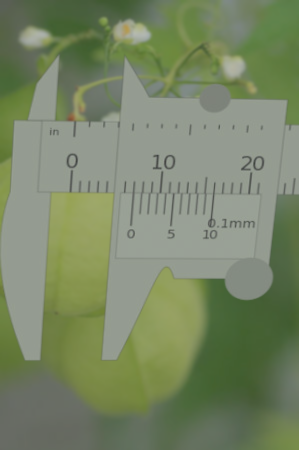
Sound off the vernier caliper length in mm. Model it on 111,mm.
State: 7.0,mm
